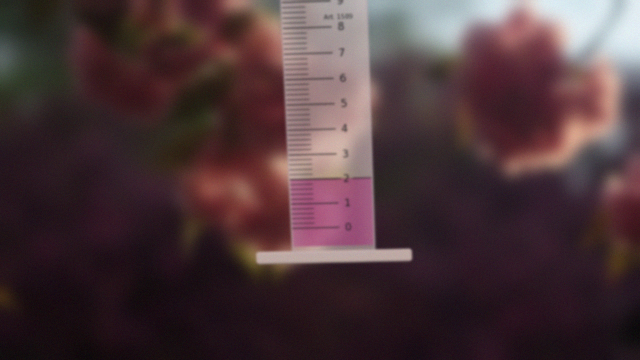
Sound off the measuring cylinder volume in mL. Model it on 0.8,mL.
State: 2,mL
